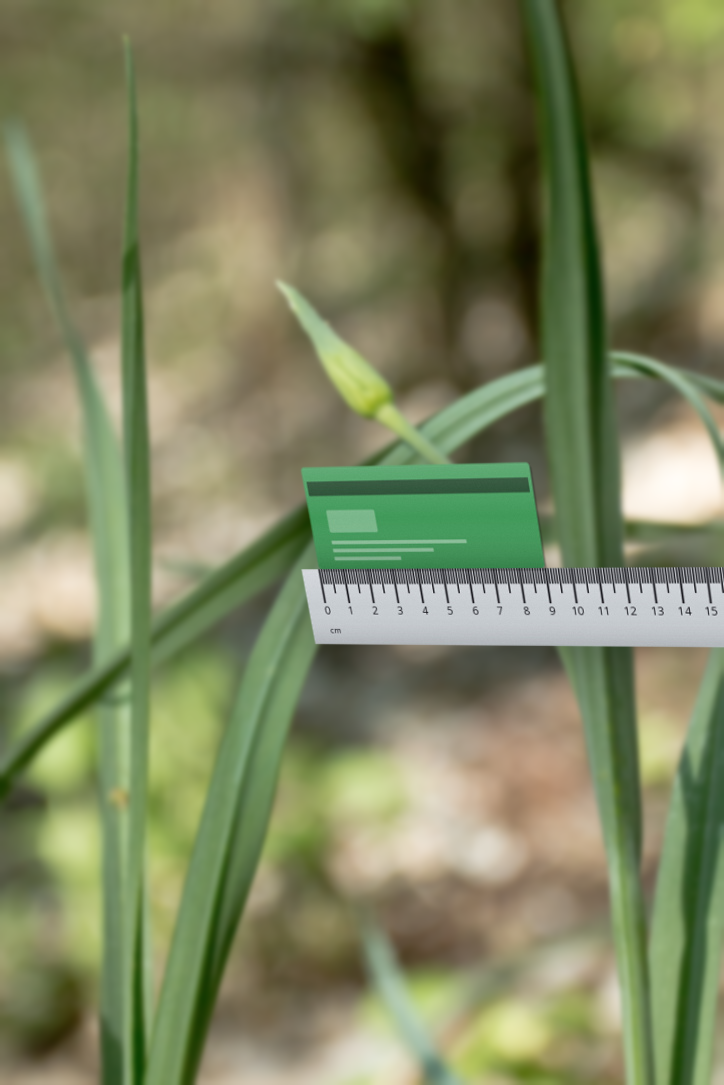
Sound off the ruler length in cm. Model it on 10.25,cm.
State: 9,cm
